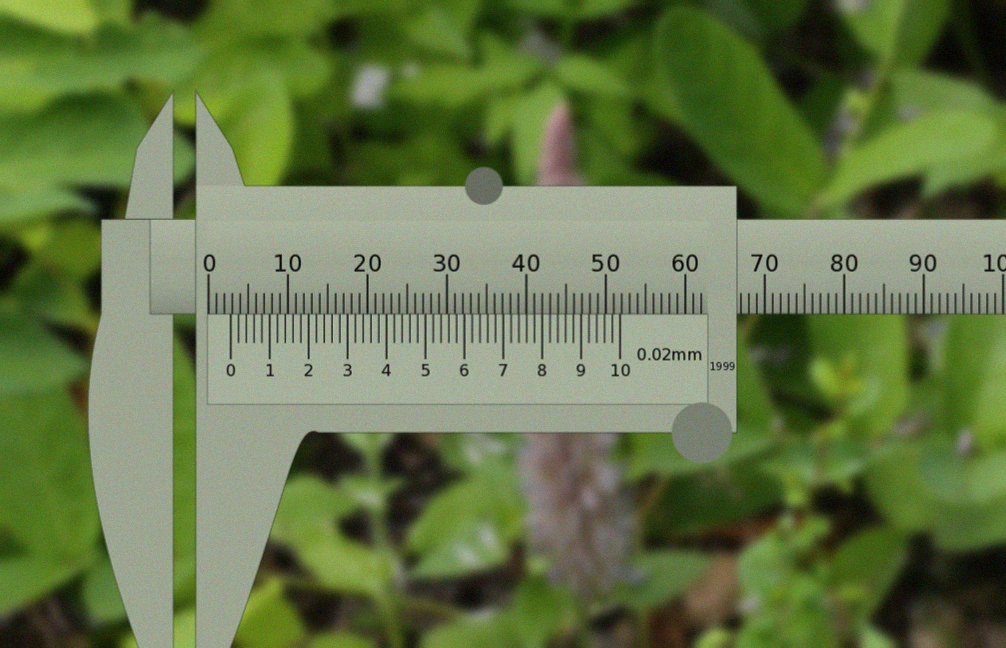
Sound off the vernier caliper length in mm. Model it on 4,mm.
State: 2.8,mm
